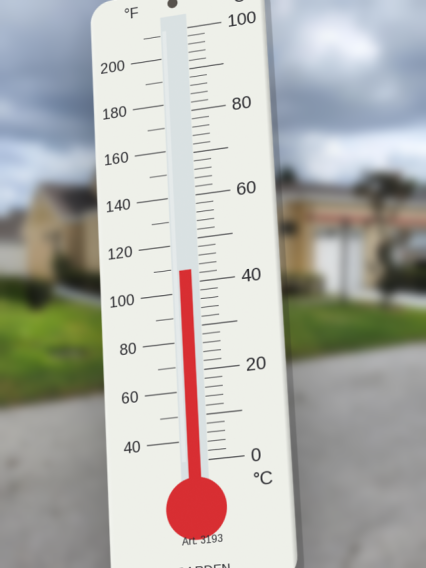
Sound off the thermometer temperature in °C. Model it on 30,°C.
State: 43,°C
